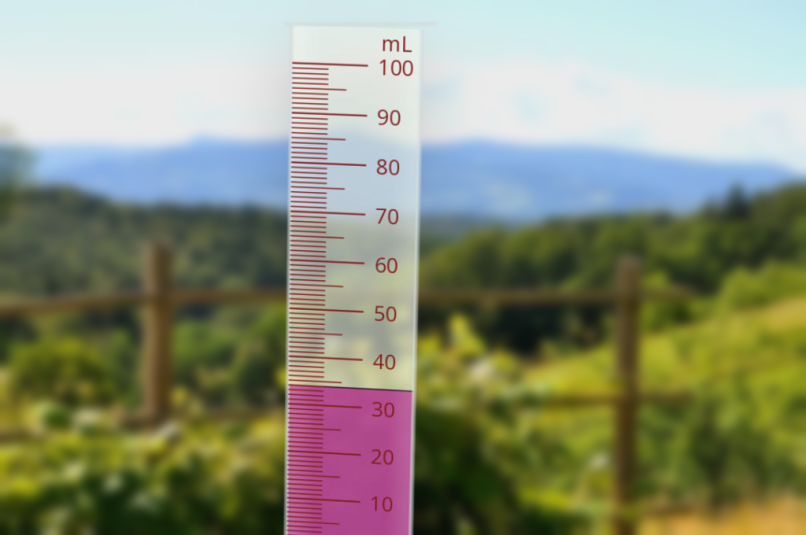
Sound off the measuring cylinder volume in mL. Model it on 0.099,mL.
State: 34,mL
